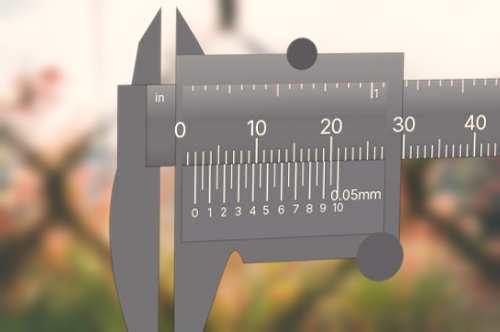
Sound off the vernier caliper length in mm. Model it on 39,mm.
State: 2.0,mm
